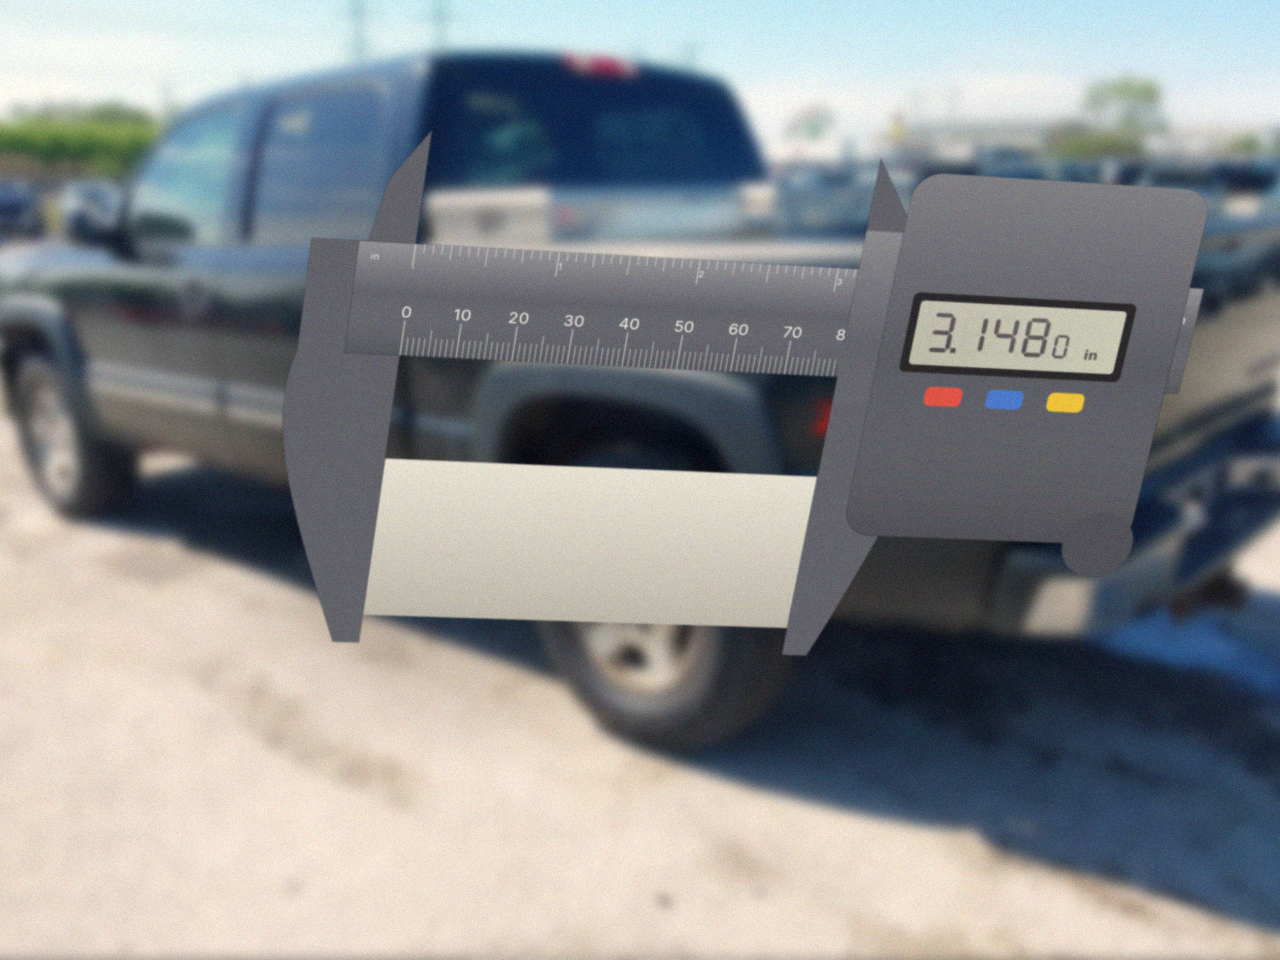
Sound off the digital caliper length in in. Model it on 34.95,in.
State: 3.1480,in
